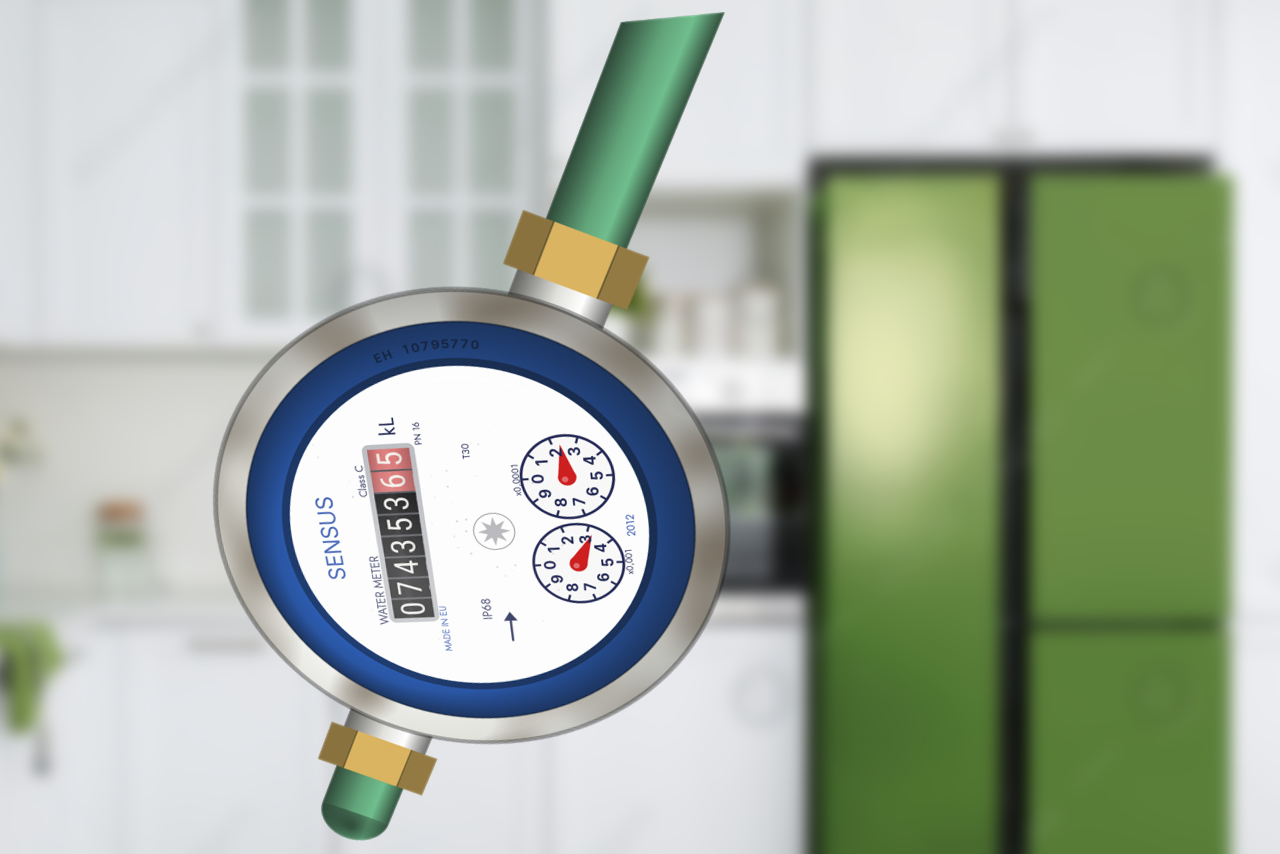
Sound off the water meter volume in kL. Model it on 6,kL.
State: 74353.6532,kL
